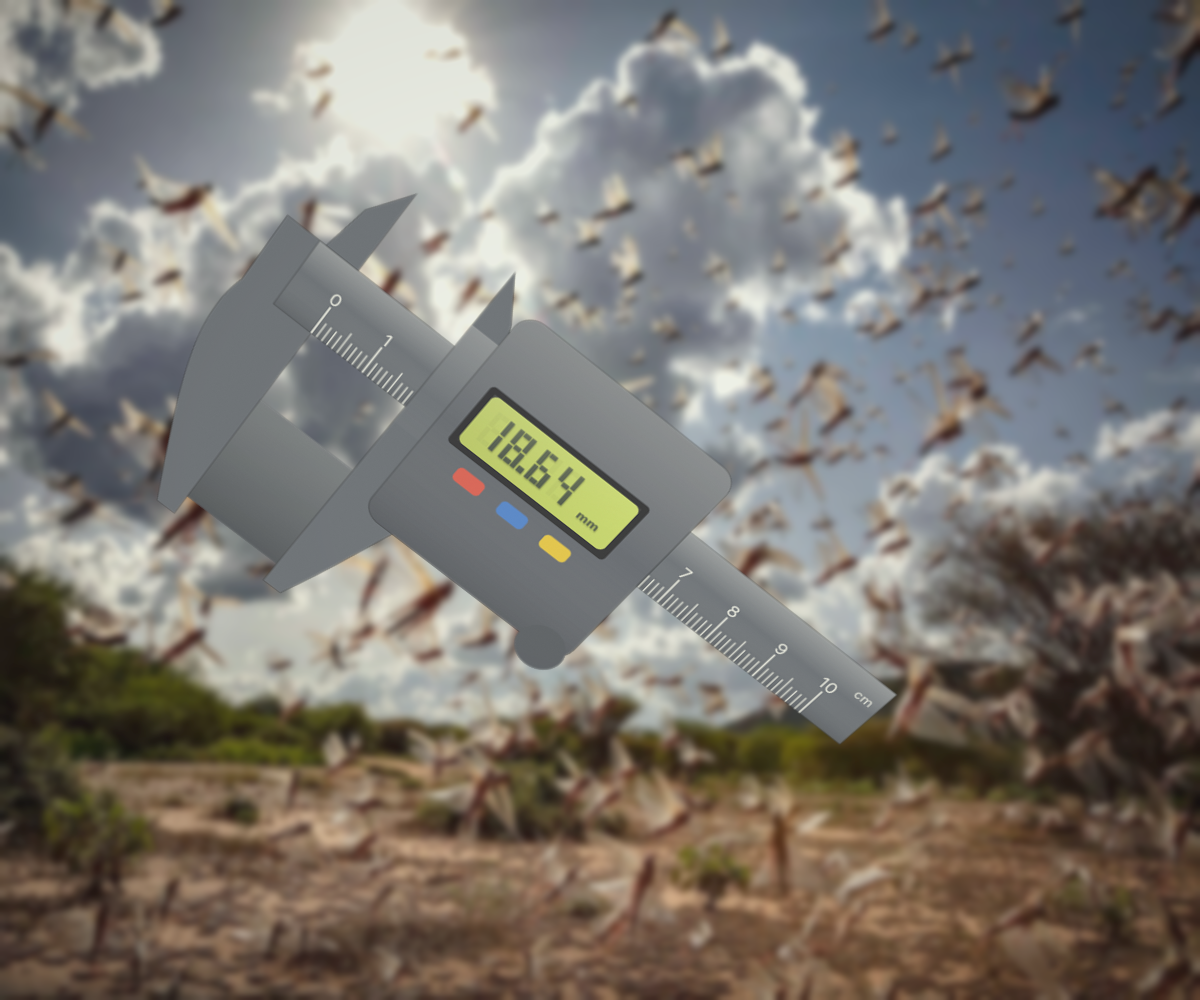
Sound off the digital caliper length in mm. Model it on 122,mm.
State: 18.64,mm
